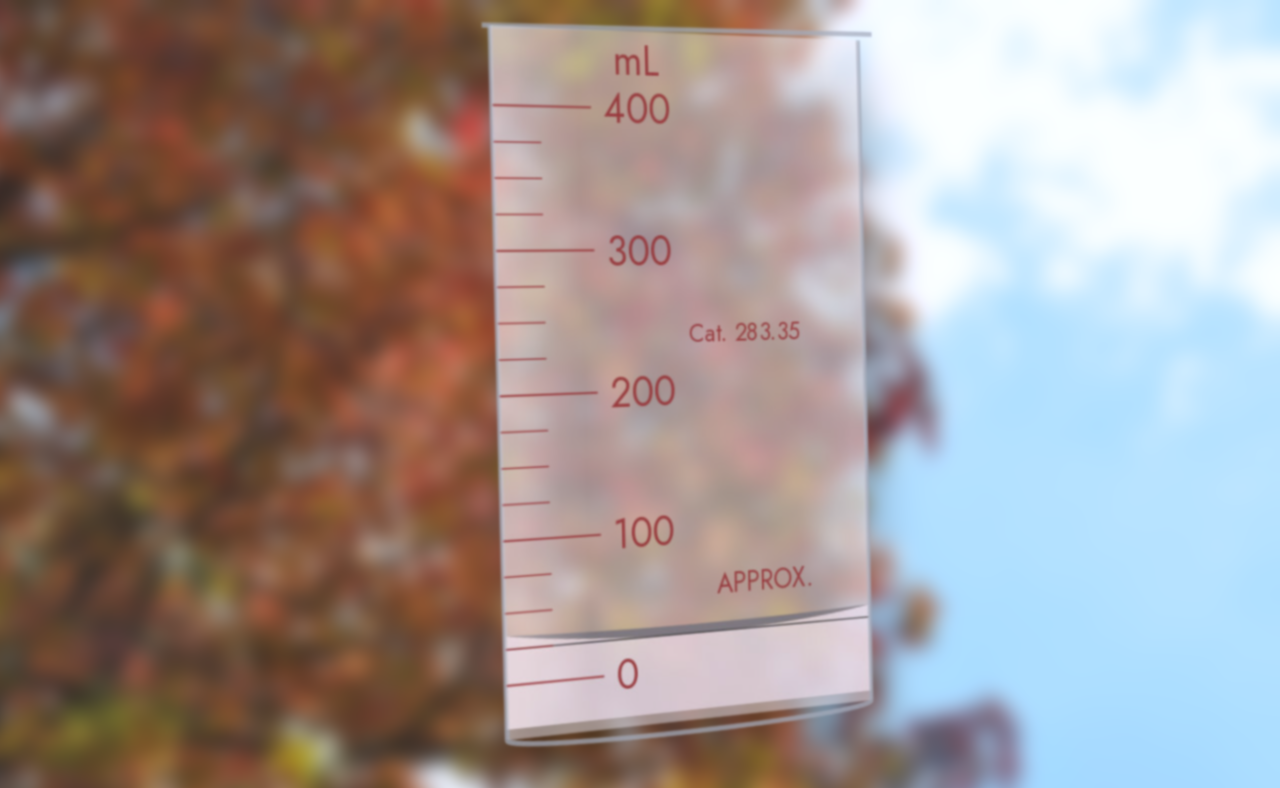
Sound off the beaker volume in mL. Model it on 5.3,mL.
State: 25,mL
